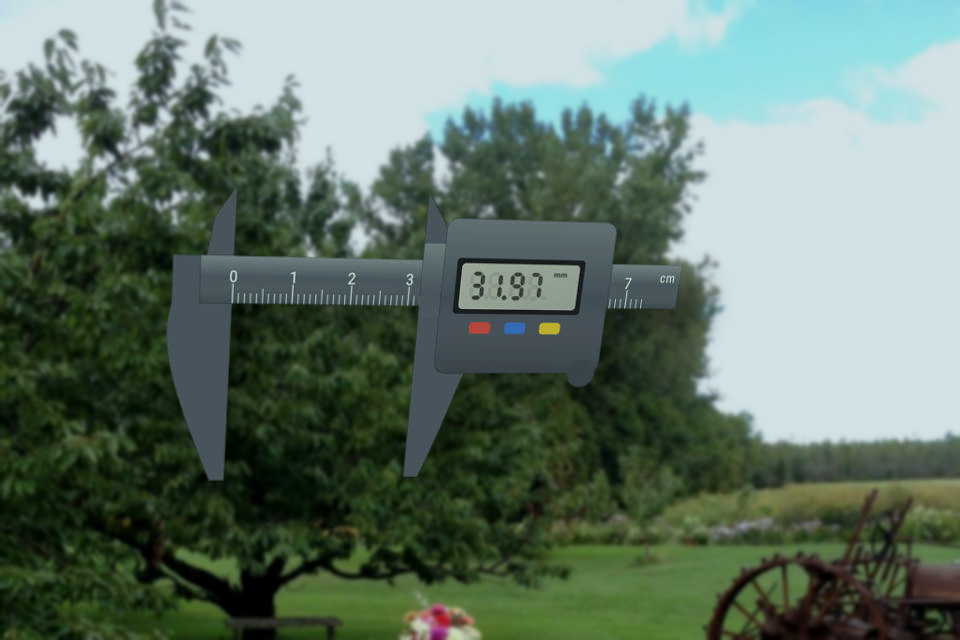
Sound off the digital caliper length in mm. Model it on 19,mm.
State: 31.97,mm
